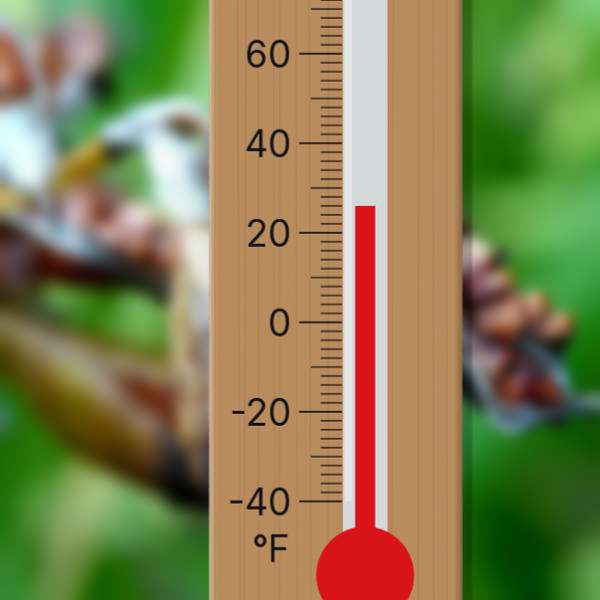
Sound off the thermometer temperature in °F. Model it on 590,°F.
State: 26,°F
